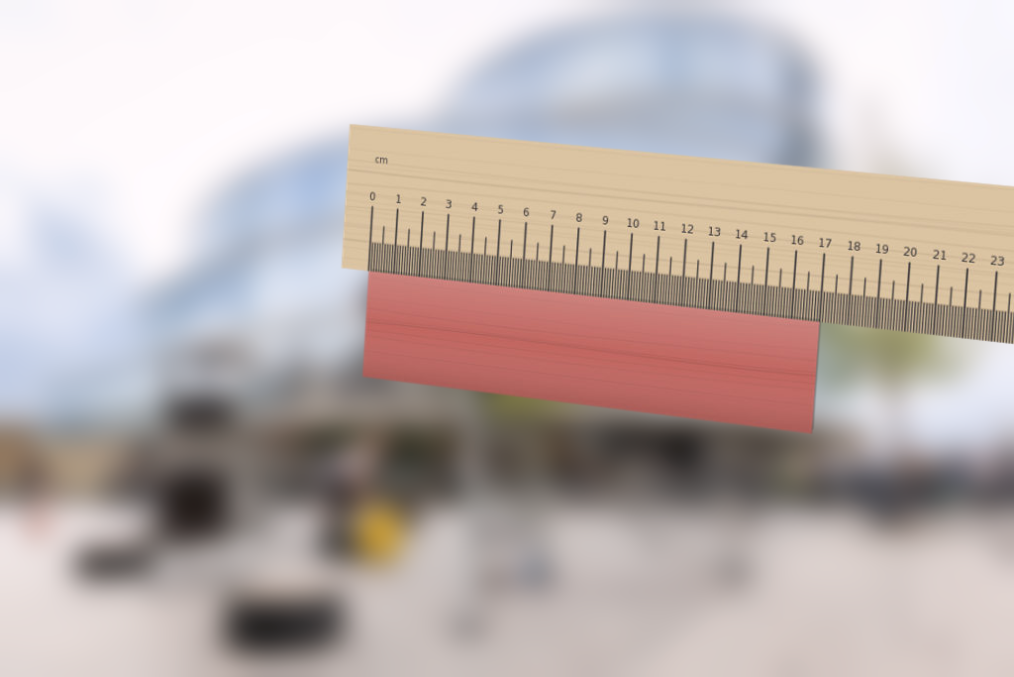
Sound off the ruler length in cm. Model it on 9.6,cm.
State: 17,cm
